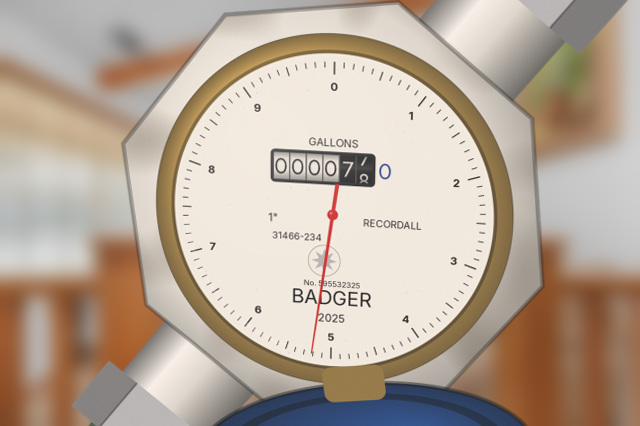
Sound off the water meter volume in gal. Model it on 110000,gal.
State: 775.2,gal
